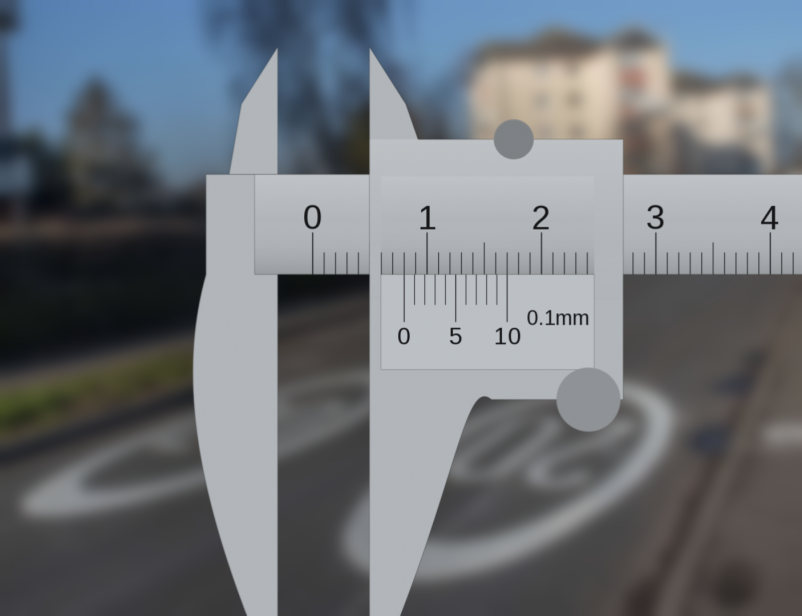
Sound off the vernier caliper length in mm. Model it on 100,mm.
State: 8.0,mm
